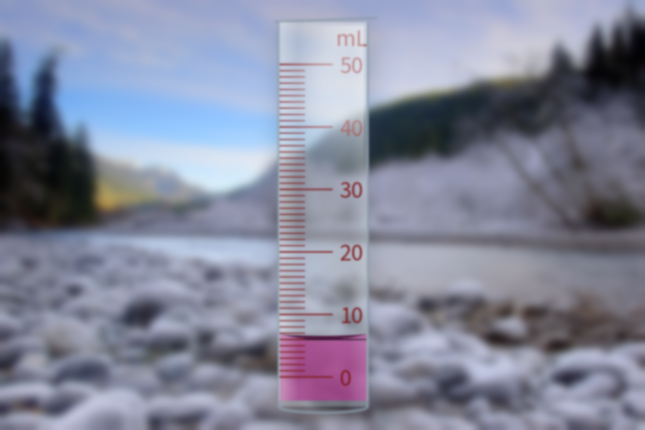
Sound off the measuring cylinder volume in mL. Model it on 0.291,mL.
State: 6,mL
